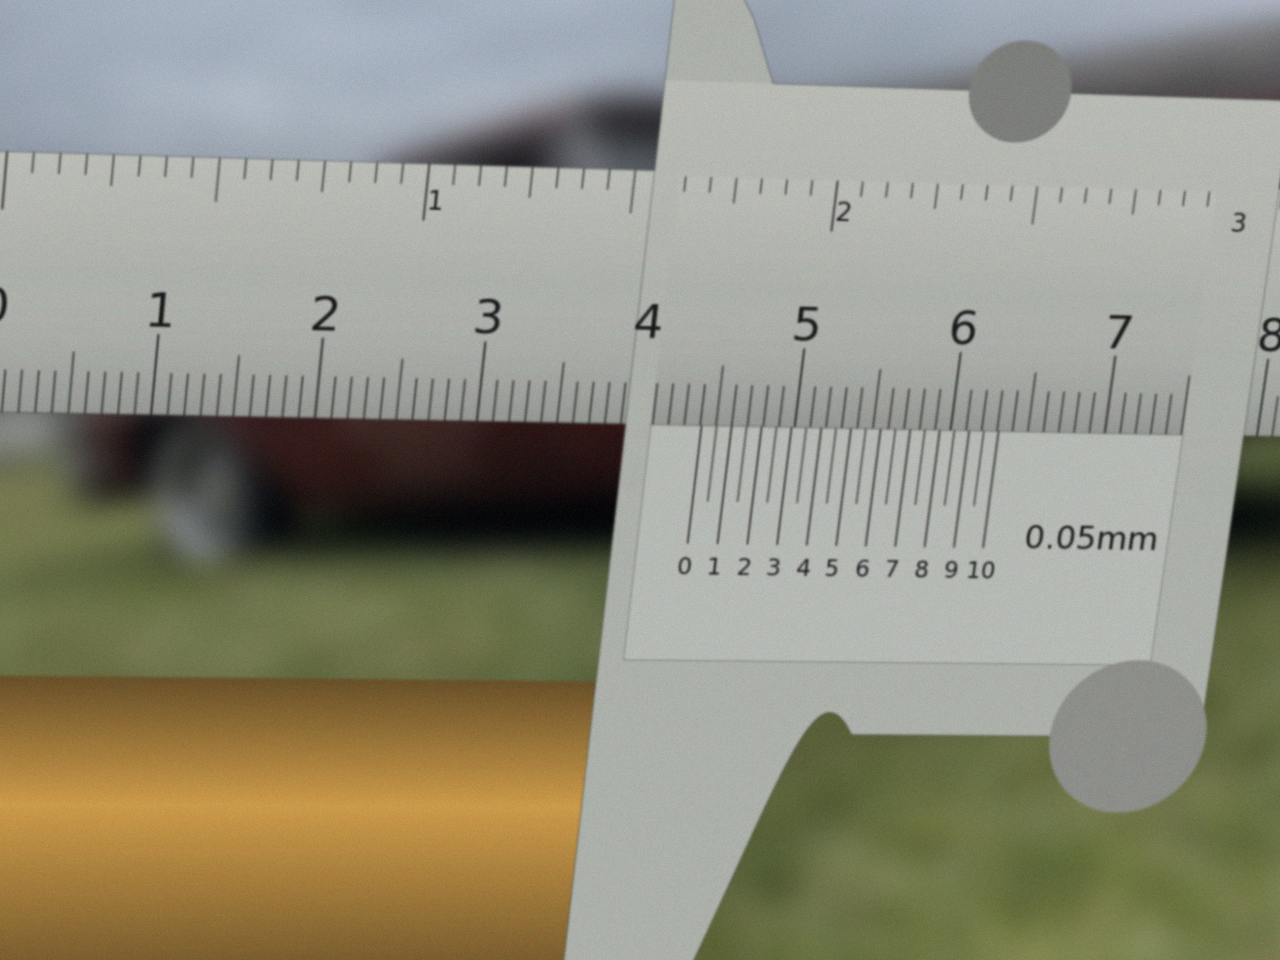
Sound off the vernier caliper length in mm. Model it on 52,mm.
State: 44.1,mm
